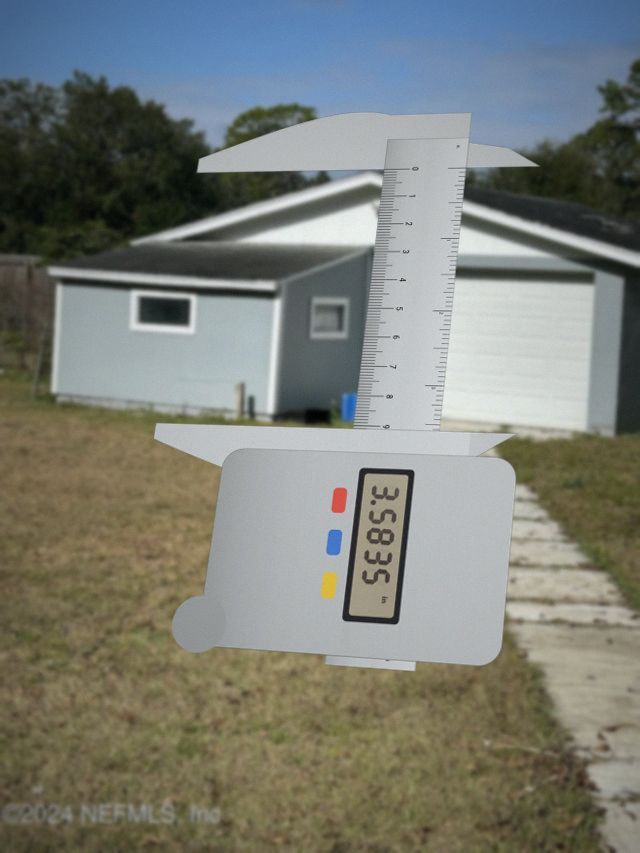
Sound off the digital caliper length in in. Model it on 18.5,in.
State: 3.5835,in
